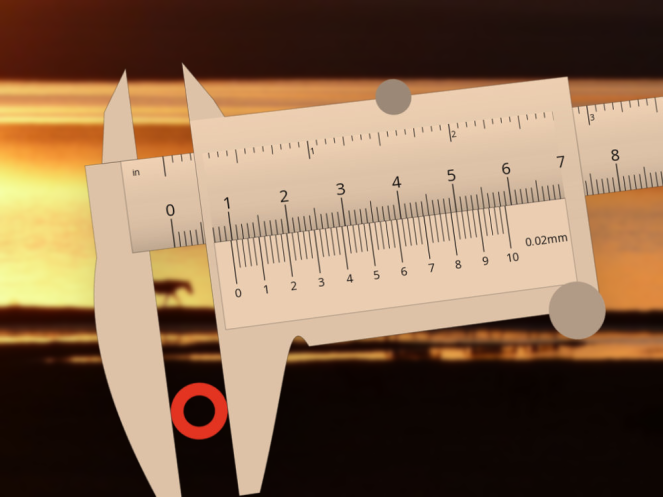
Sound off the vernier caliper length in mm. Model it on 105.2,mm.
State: 9.8,mm
